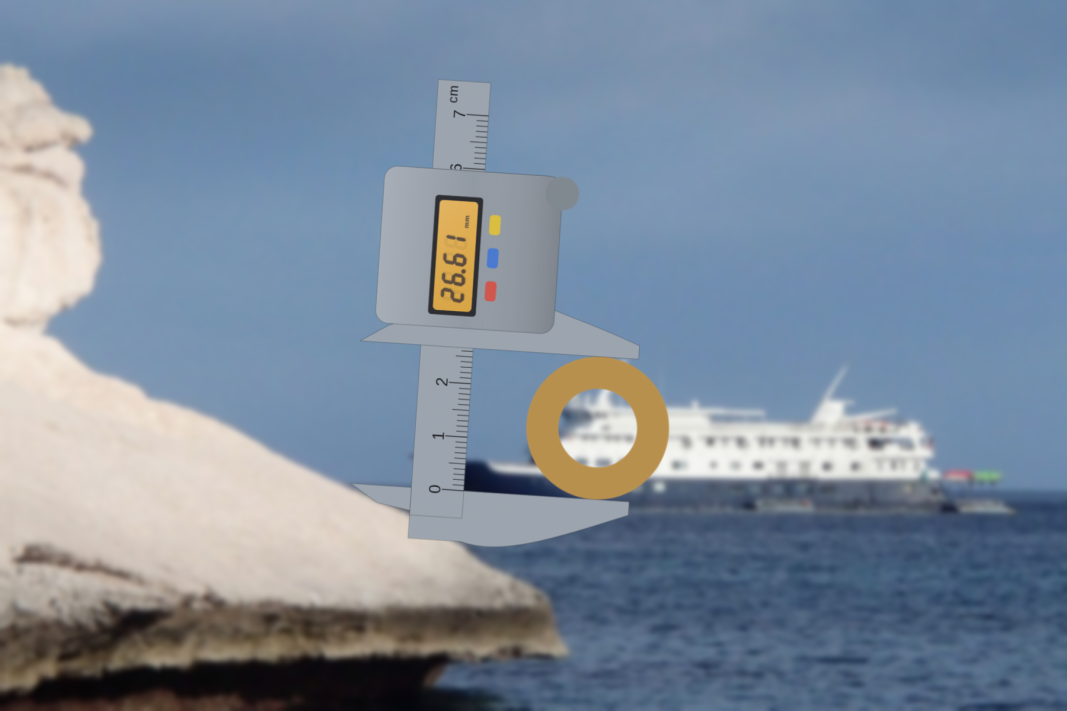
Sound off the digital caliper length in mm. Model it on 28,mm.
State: 26.61,mm
